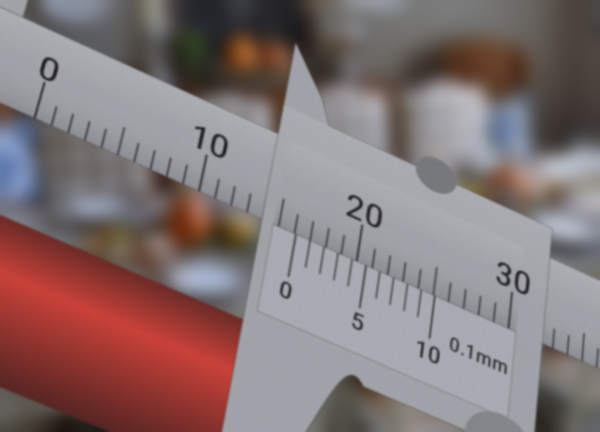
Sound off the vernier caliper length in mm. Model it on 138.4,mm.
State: 16.1,mm
